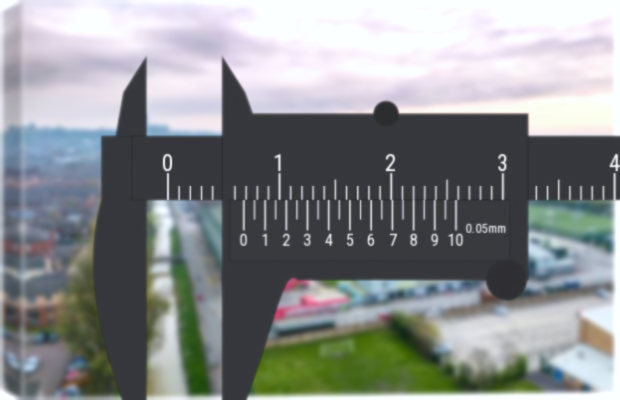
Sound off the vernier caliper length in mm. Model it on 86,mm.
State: 6.8,mm
